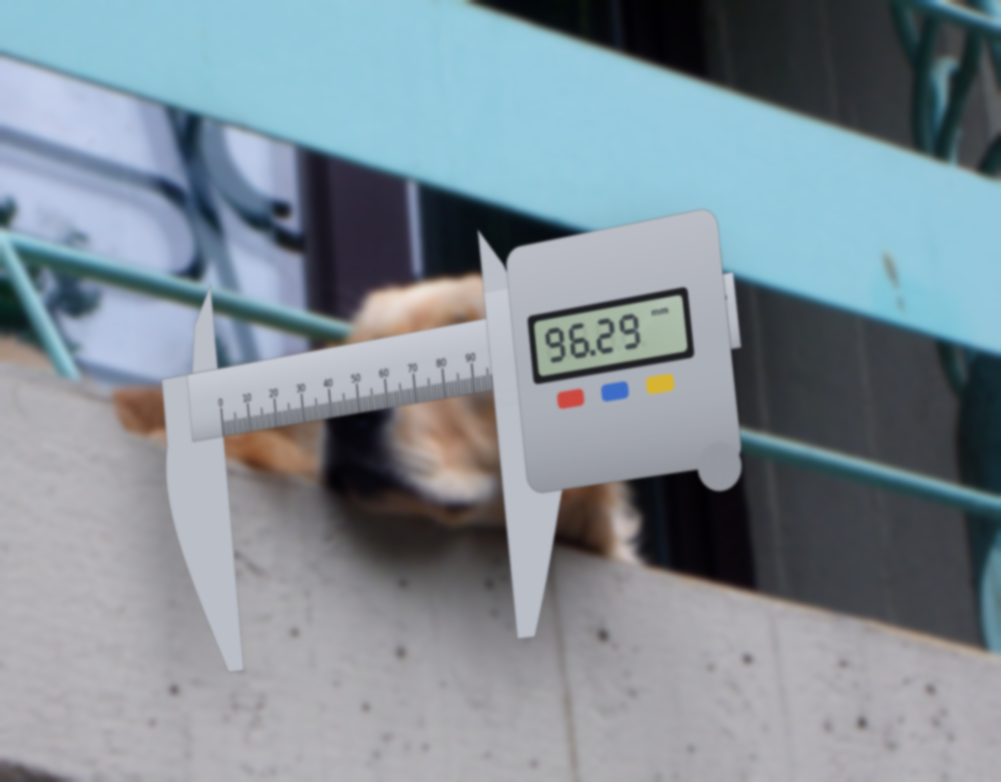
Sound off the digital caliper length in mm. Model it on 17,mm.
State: 96.29,mm
